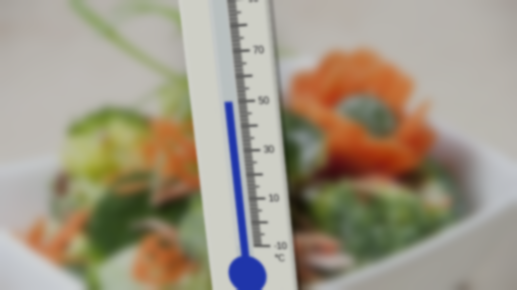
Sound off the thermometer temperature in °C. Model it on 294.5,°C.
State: 50,°C
